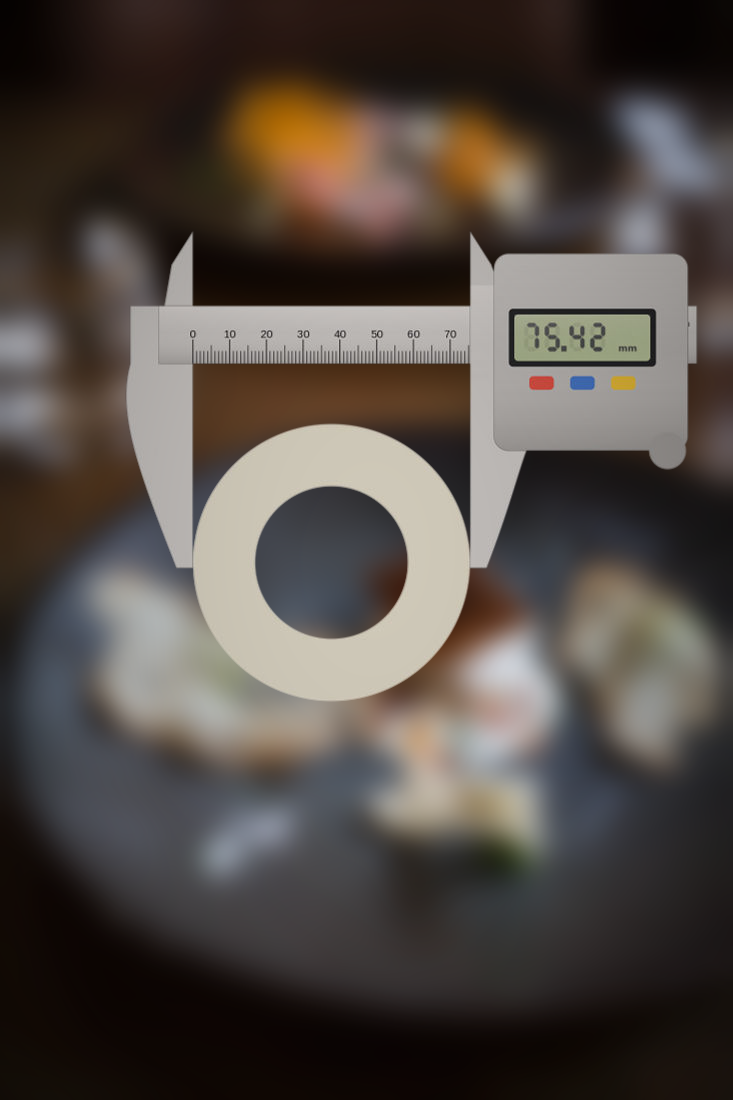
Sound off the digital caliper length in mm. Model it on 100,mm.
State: 75.42,mm
